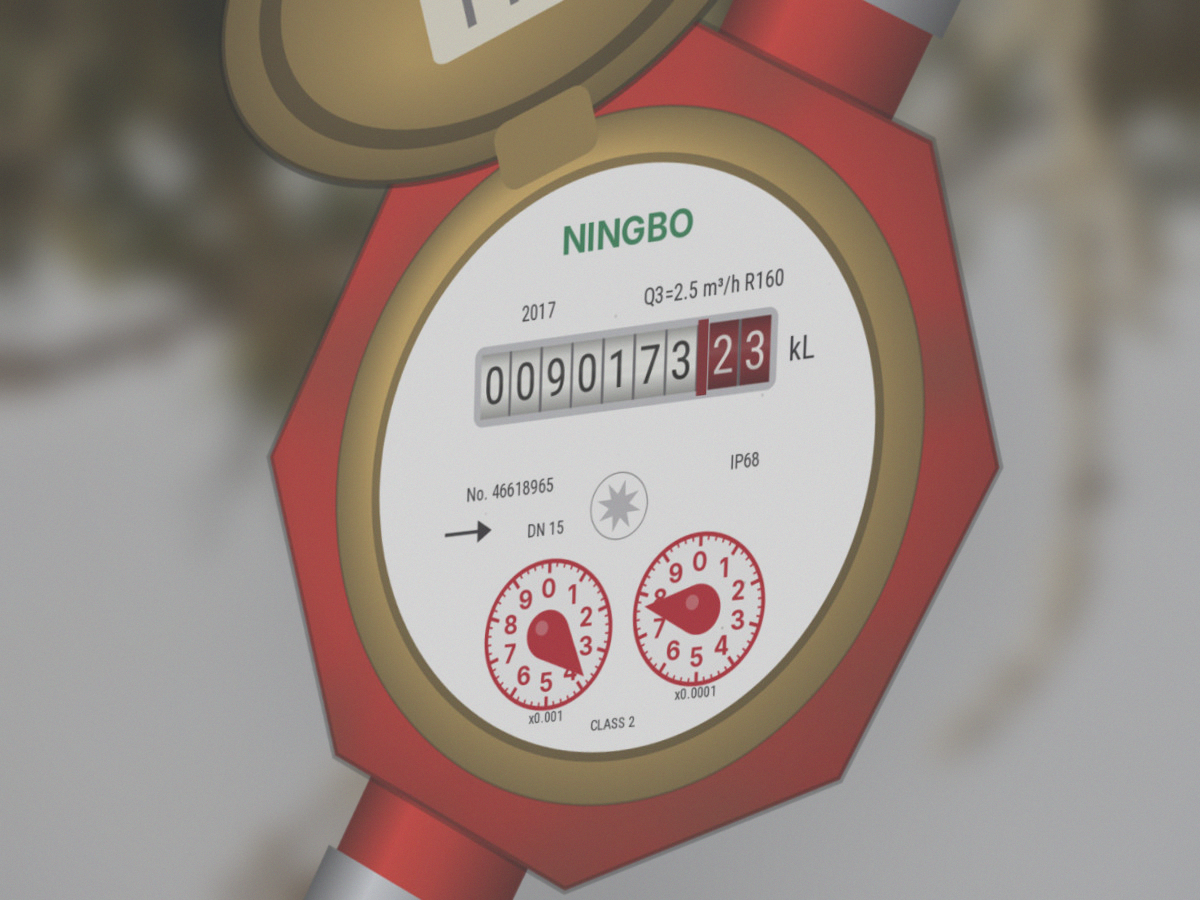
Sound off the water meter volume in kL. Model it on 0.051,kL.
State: 90173.2337,kL
